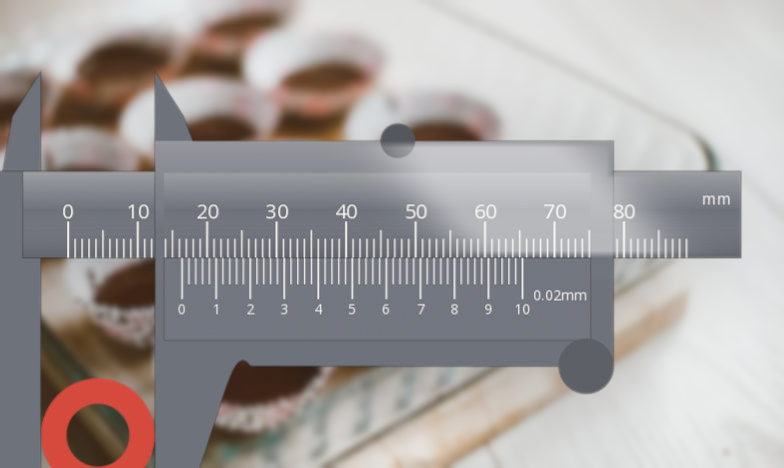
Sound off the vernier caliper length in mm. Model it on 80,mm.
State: 16.4,mm
